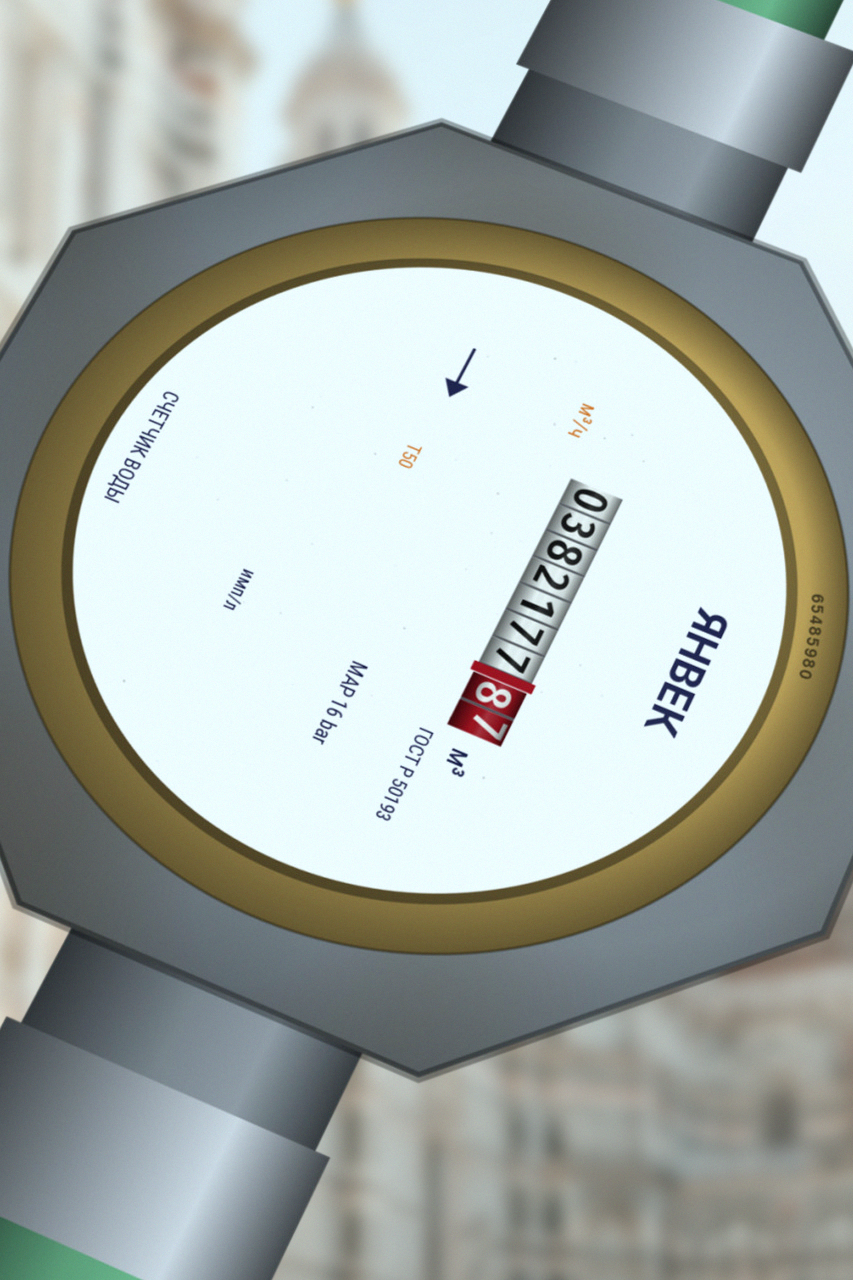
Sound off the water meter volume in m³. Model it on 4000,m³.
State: 382177.87,m³
